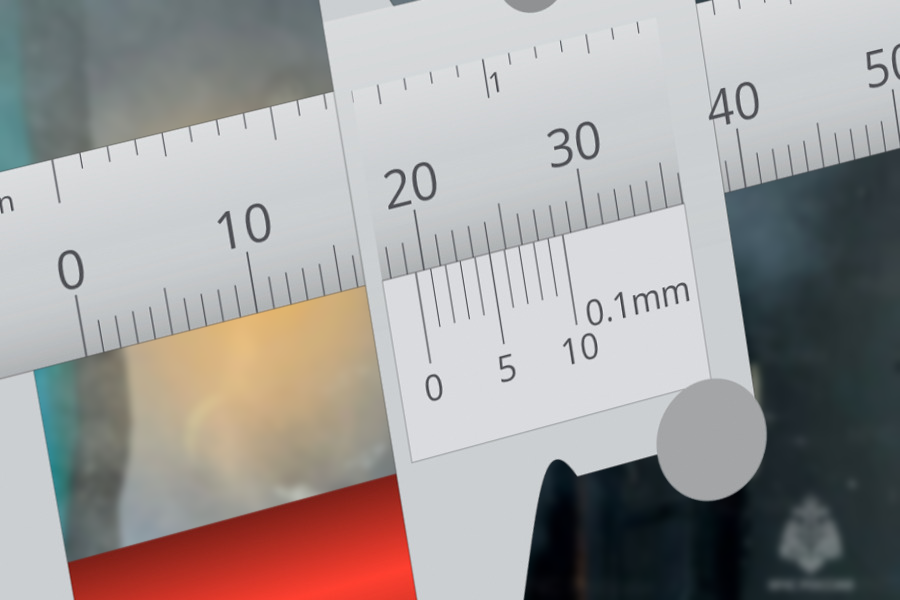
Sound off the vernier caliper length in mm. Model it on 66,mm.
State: 19.5,mm
